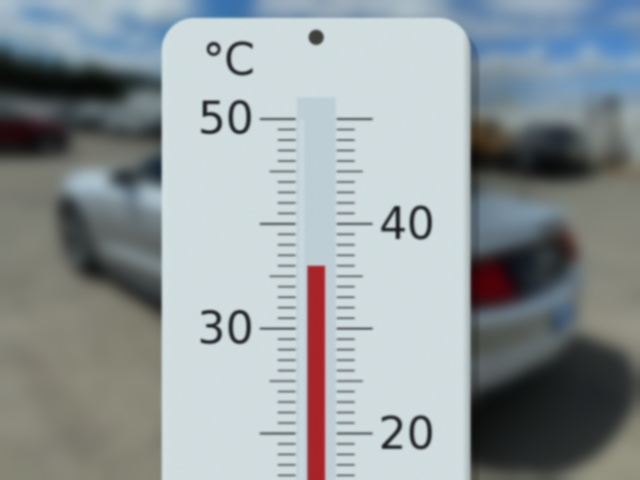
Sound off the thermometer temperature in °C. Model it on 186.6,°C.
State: 36,°C
